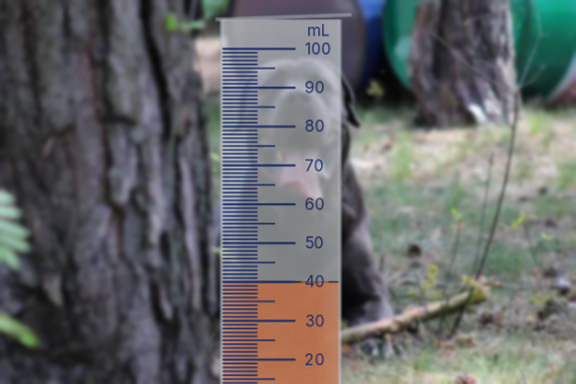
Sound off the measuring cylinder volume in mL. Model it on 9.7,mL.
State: 40,mL
